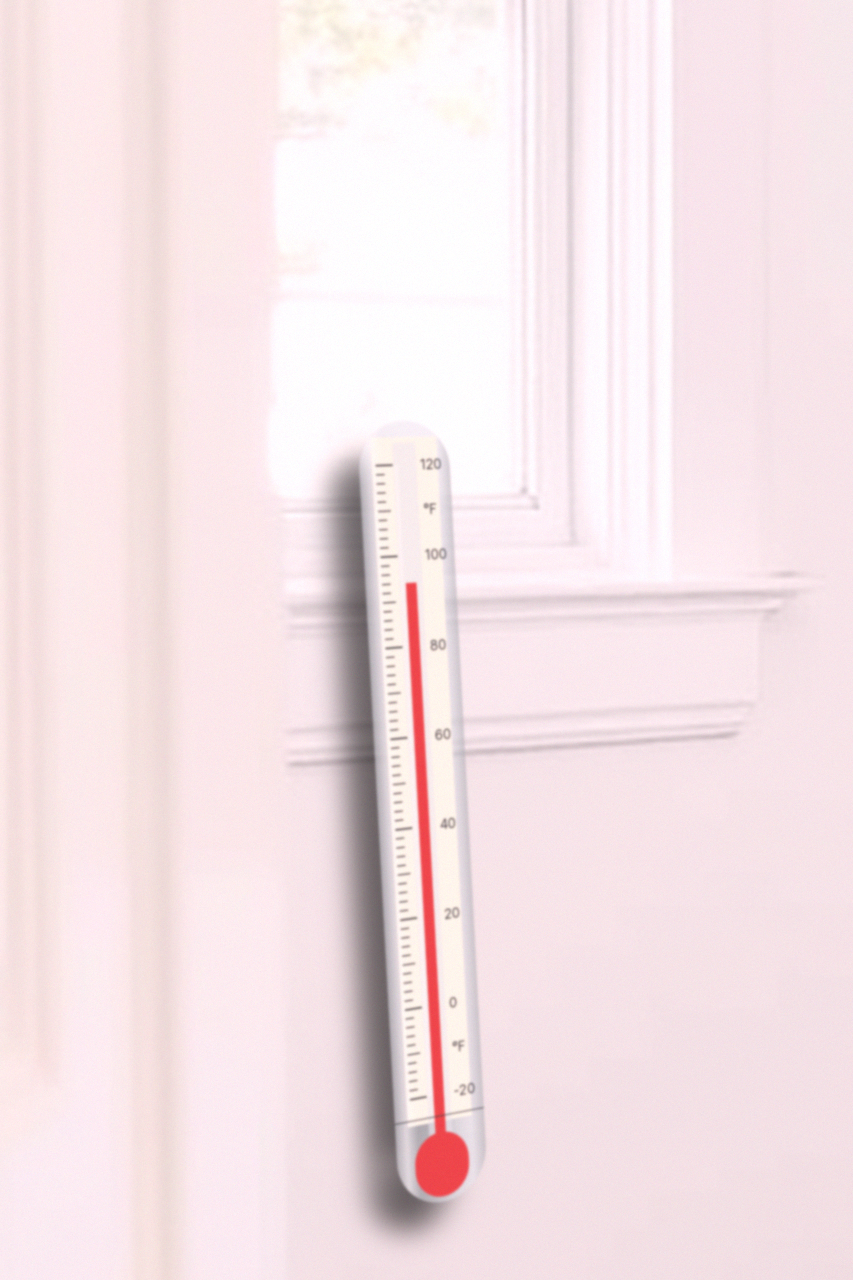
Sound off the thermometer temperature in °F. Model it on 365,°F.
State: 94,°F
